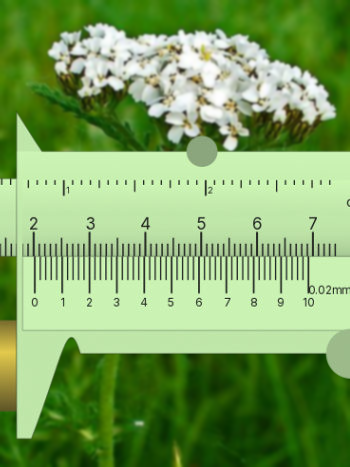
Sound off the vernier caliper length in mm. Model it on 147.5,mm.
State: 20.2,mm
